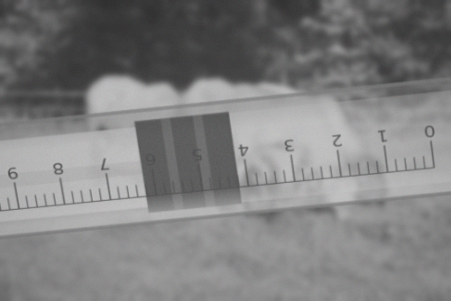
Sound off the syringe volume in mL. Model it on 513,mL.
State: 4.2,mL
